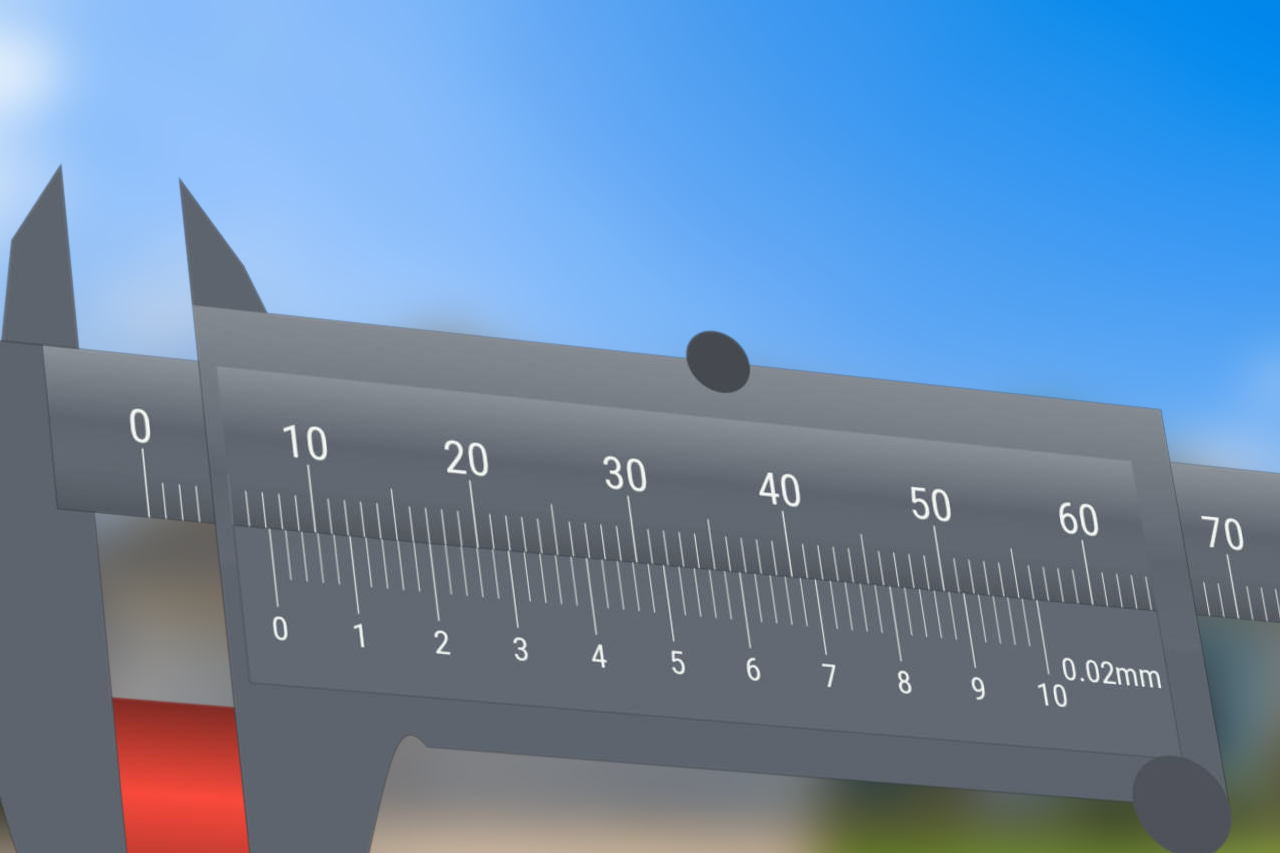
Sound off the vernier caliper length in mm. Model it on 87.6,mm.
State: 7.2,mm
